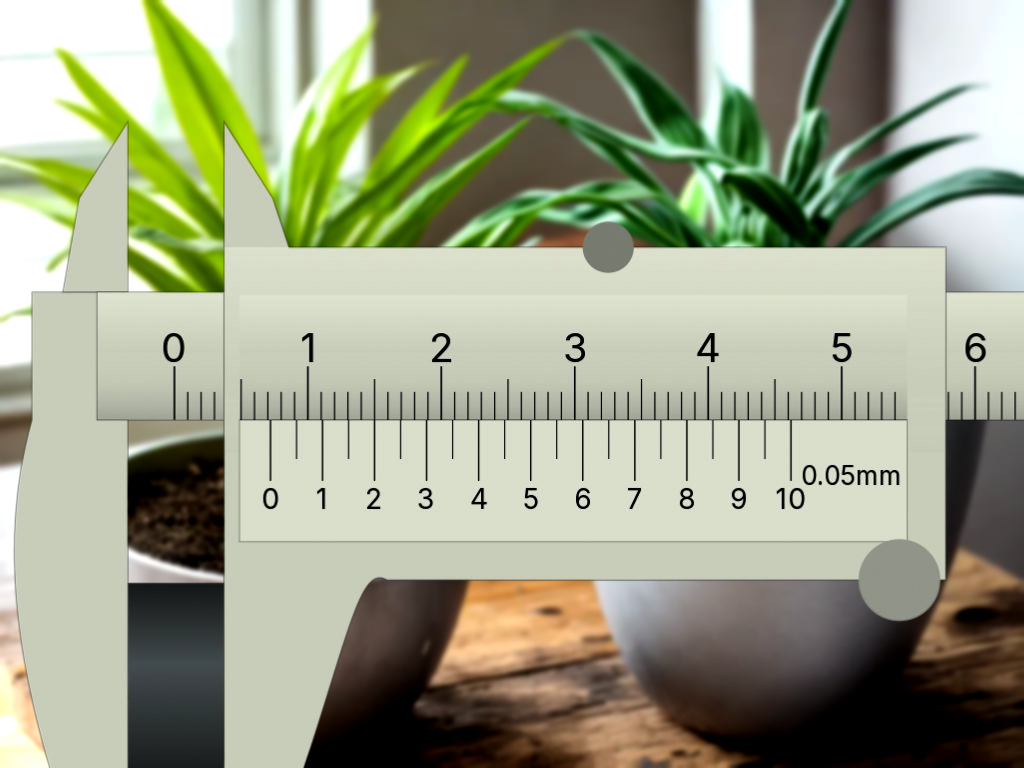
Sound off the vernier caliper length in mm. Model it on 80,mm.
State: 7.2,mm
